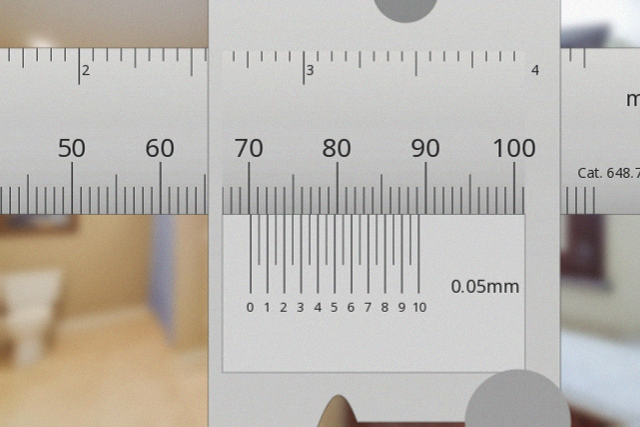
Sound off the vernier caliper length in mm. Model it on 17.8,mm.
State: 70.2,mm
